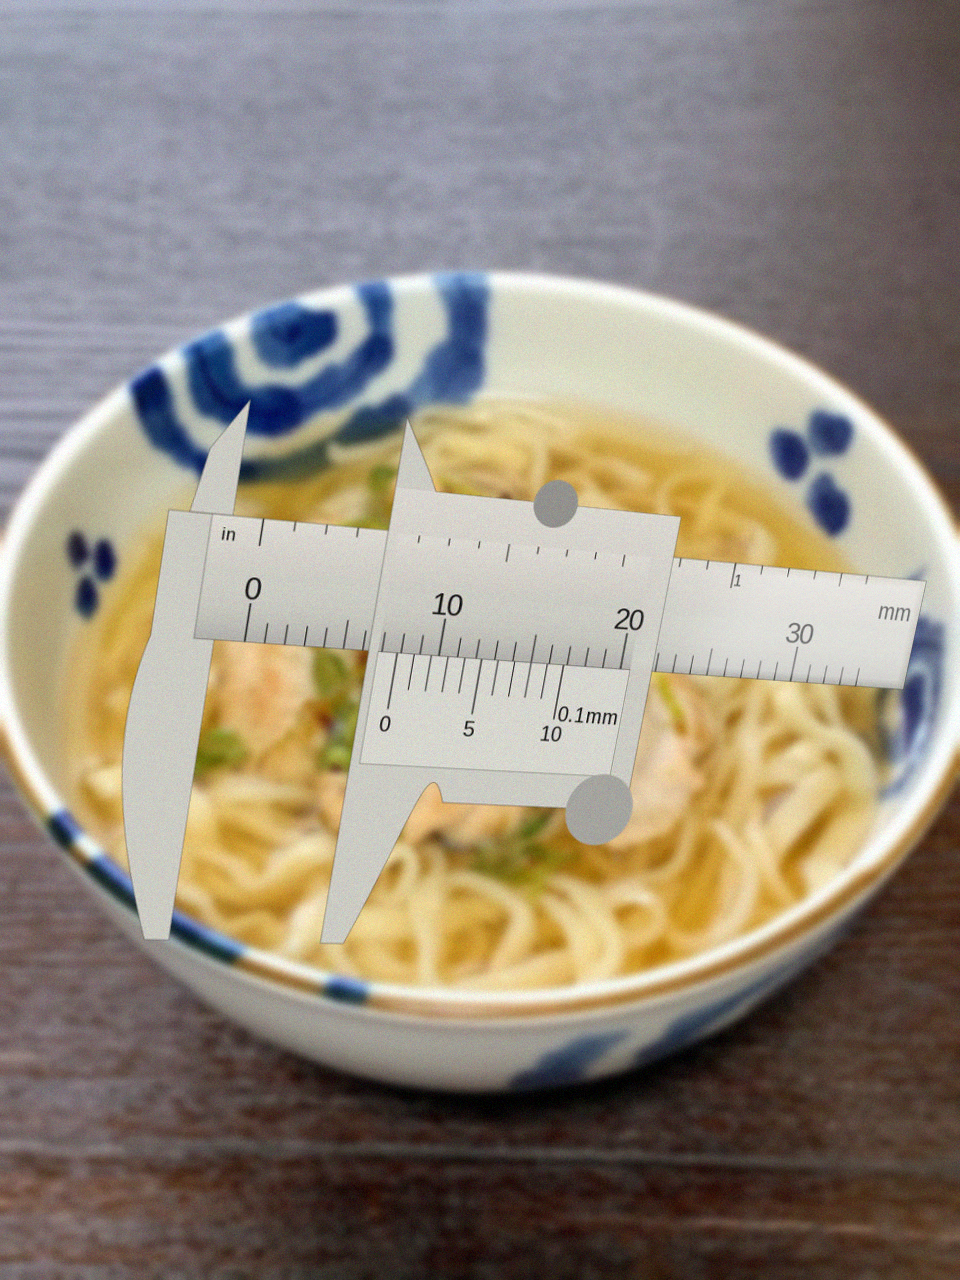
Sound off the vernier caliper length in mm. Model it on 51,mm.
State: 7.8,mm
